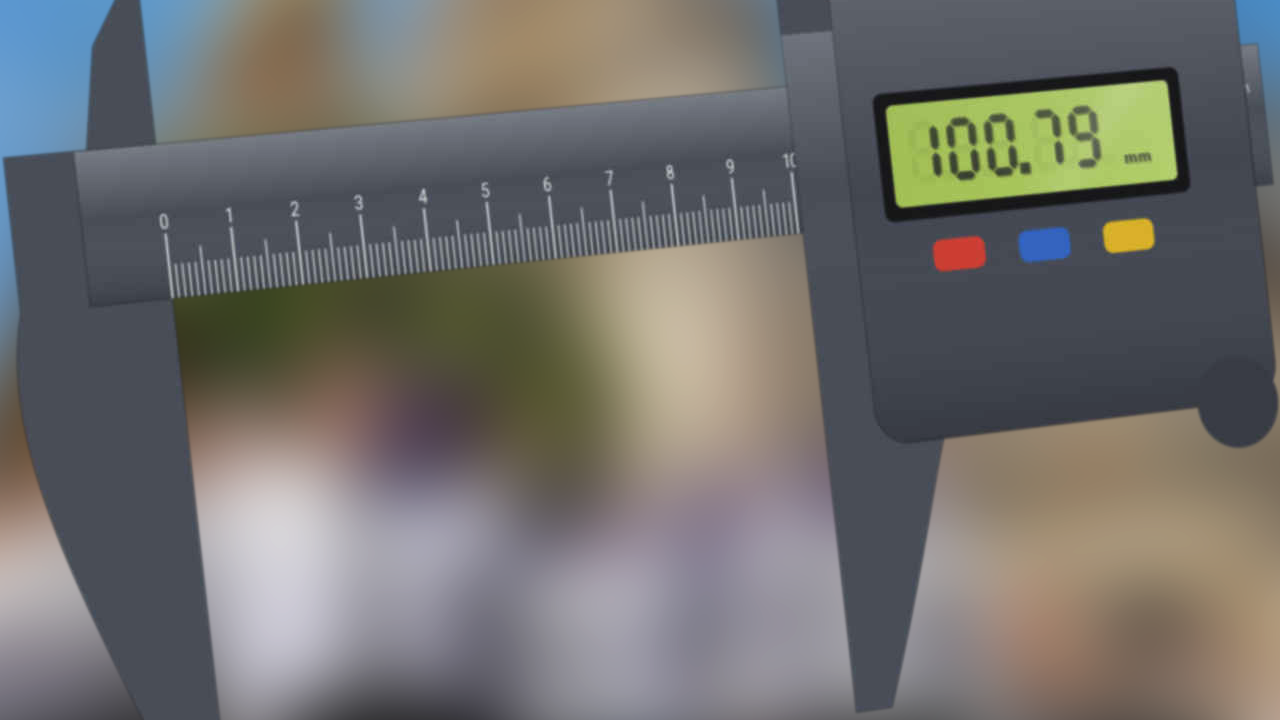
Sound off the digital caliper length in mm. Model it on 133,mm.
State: 100.79,mm
